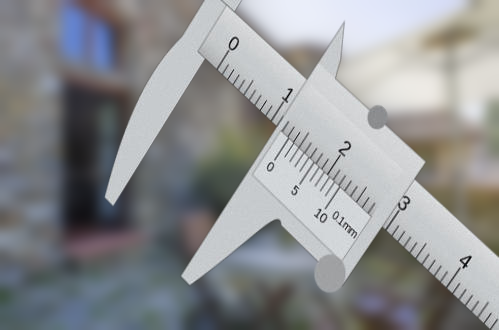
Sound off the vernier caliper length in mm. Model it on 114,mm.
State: 13.2,mm
